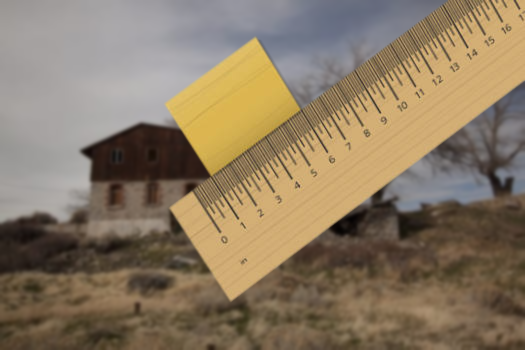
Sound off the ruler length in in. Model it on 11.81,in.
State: 5,in
